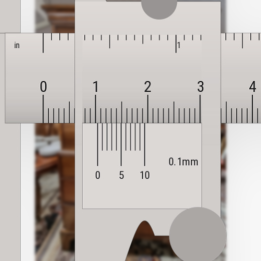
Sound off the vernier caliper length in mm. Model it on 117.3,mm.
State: 10.4,mm
